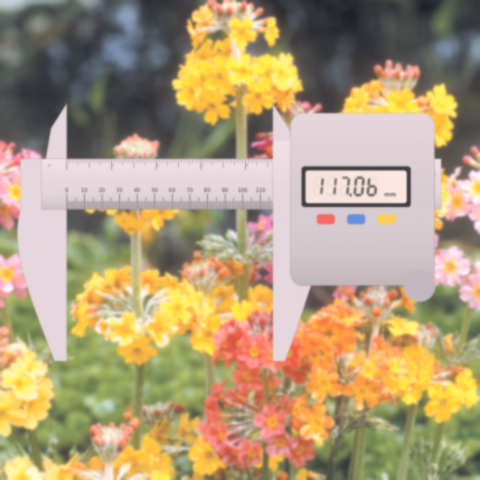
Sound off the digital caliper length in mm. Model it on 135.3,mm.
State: 117.06,mm
